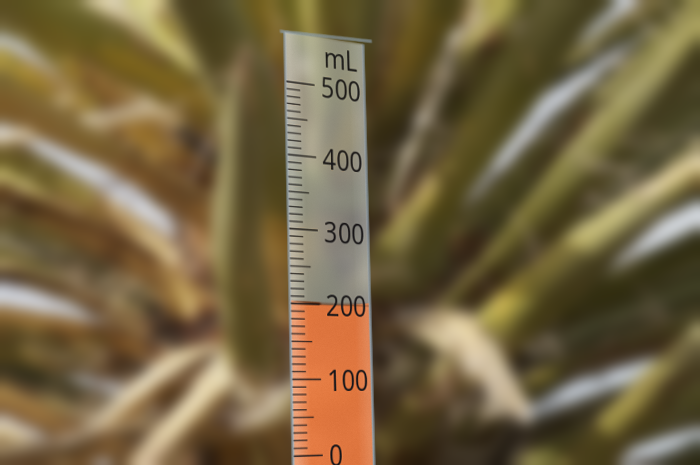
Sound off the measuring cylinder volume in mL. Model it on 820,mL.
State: 200,mL
